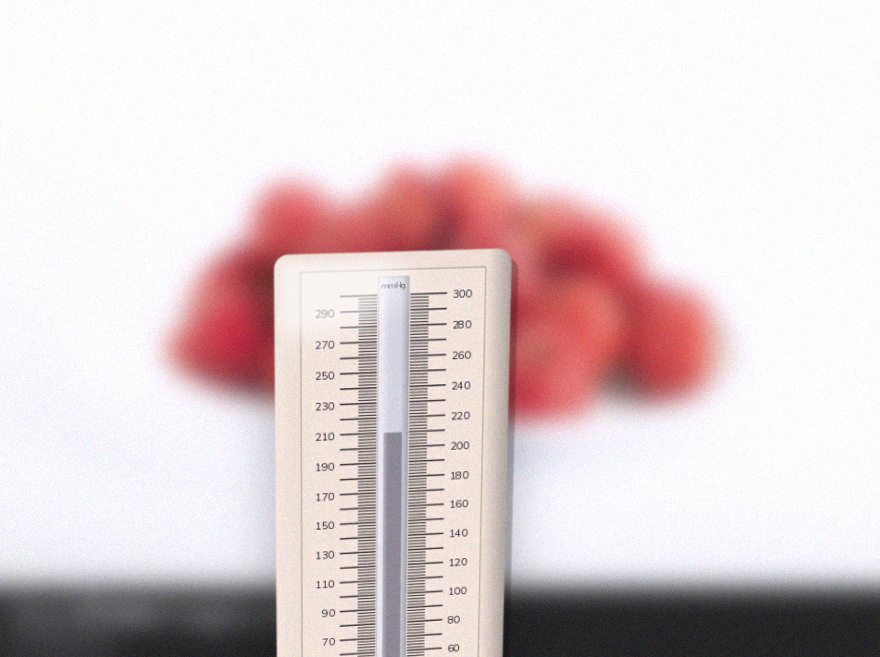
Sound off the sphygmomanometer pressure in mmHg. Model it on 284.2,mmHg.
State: 210,mmHg
